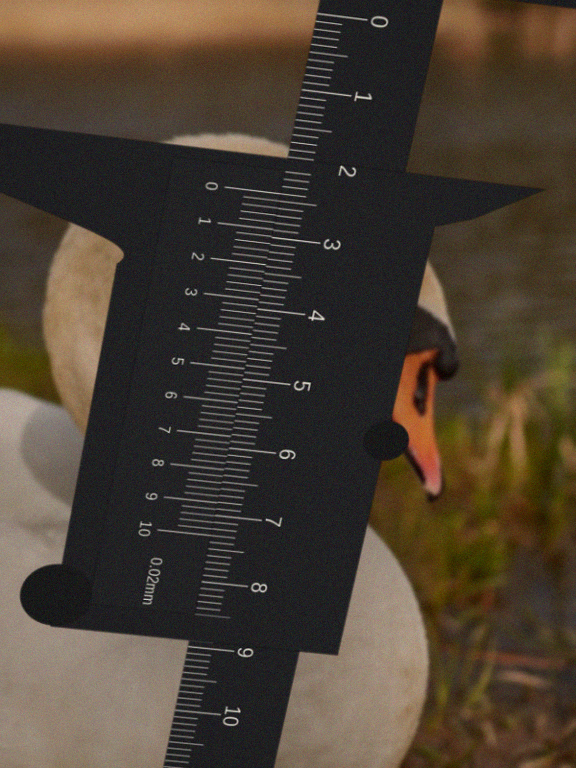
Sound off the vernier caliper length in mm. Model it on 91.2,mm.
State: 24.0,mm
